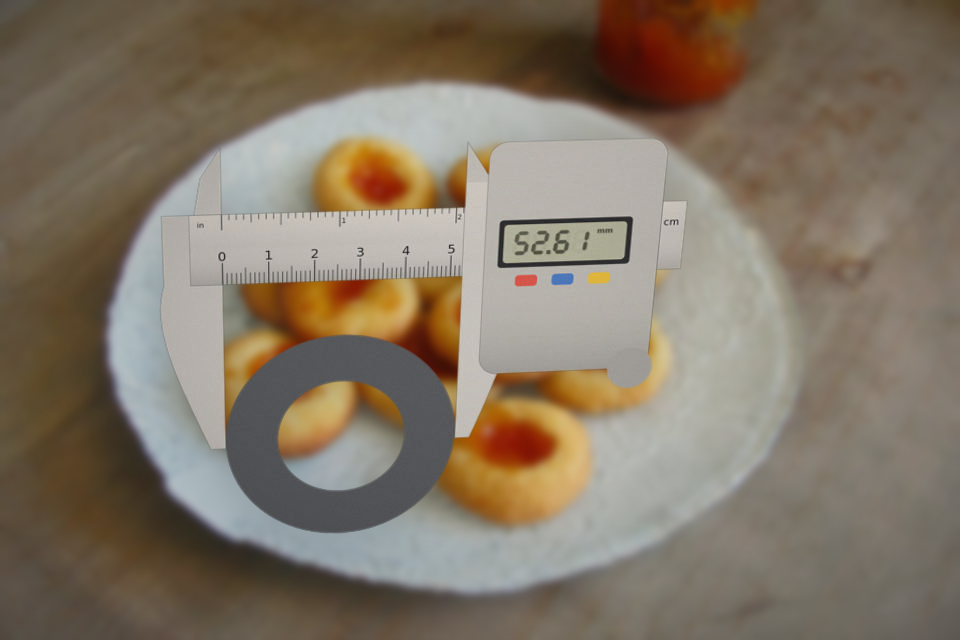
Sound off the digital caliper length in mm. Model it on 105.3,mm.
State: 52.61,mm
